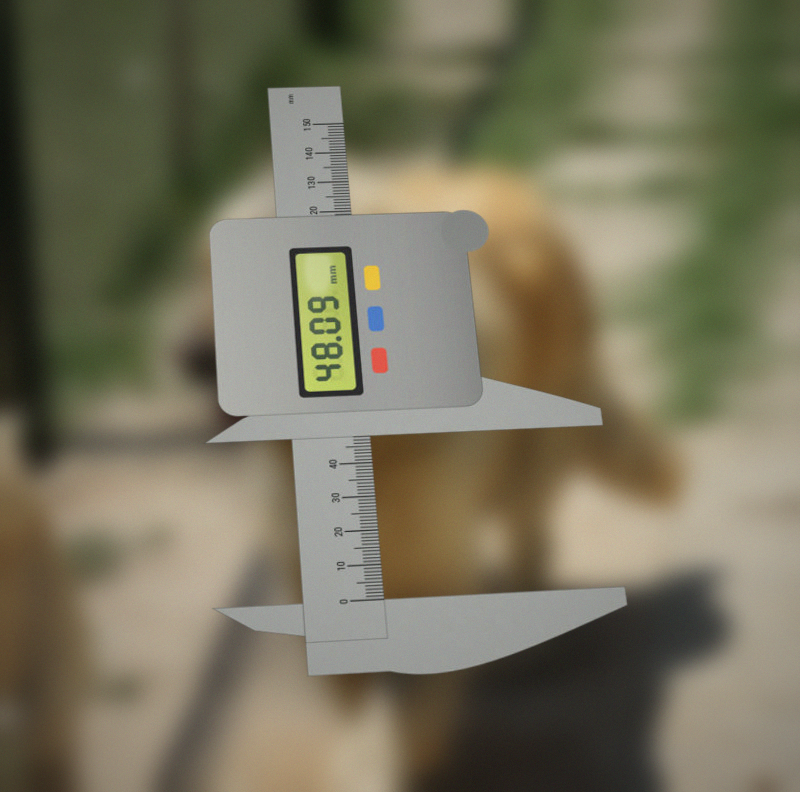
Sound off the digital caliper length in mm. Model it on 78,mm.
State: 48.09,mm
